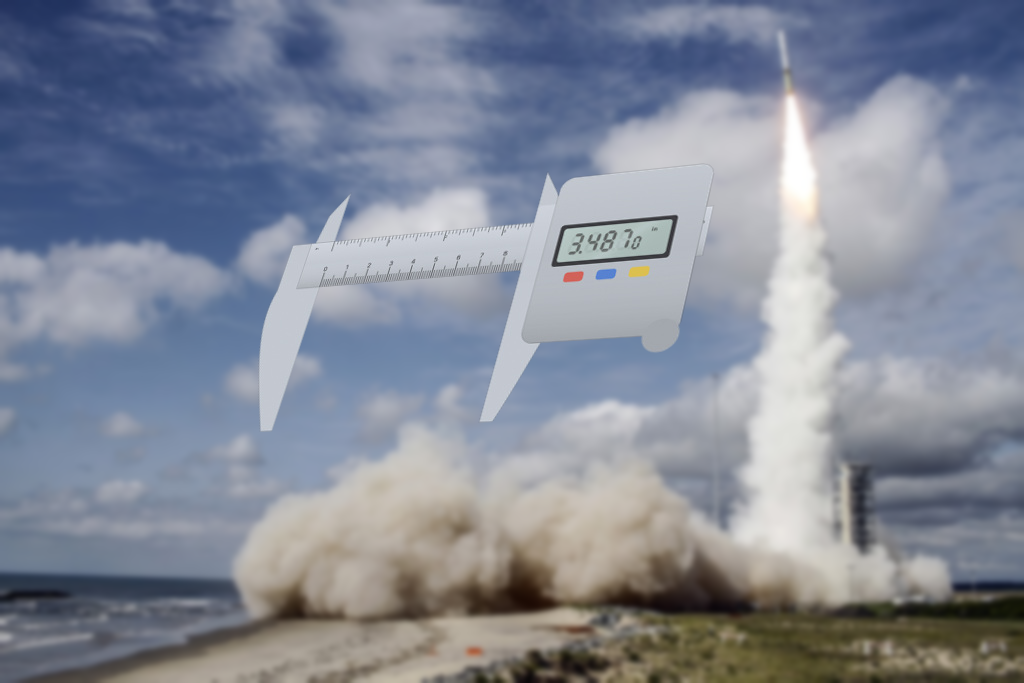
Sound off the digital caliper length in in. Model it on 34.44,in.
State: 3.4870,in
